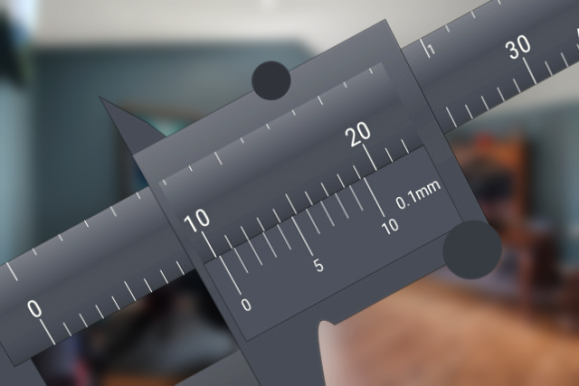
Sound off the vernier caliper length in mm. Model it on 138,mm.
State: 10.2,mm
